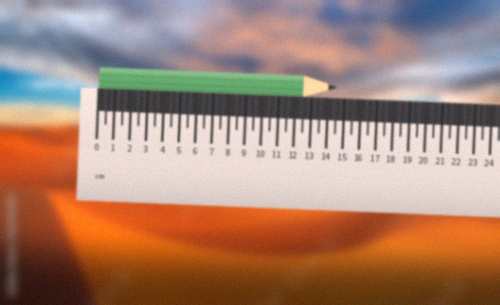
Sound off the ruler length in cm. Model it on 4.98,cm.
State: 14.5,cm
